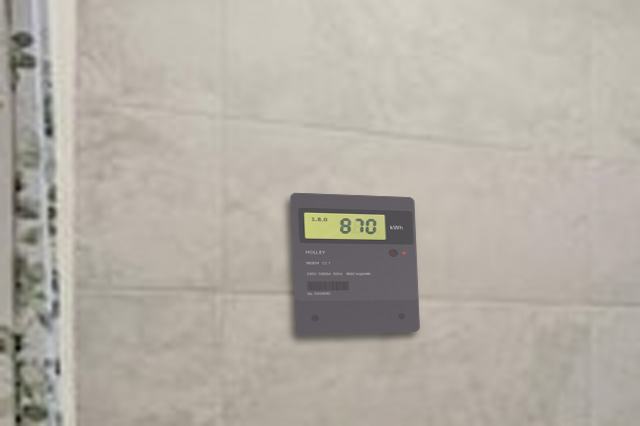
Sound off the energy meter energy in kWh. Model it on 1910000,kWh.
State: 870,kWh
